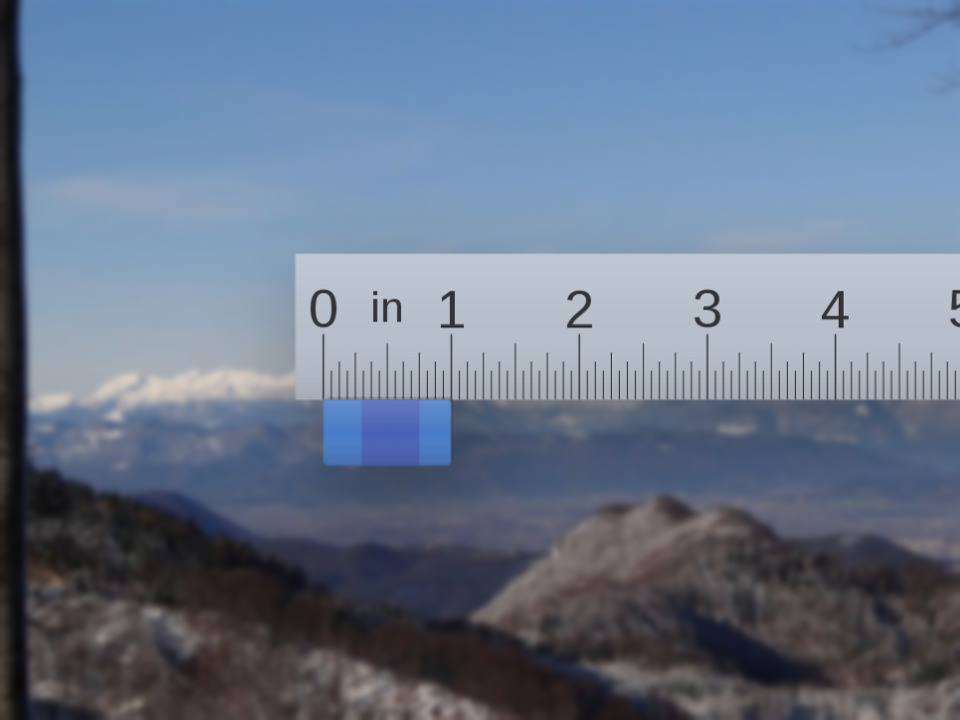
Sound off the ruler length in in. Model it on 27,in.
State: 1,in
